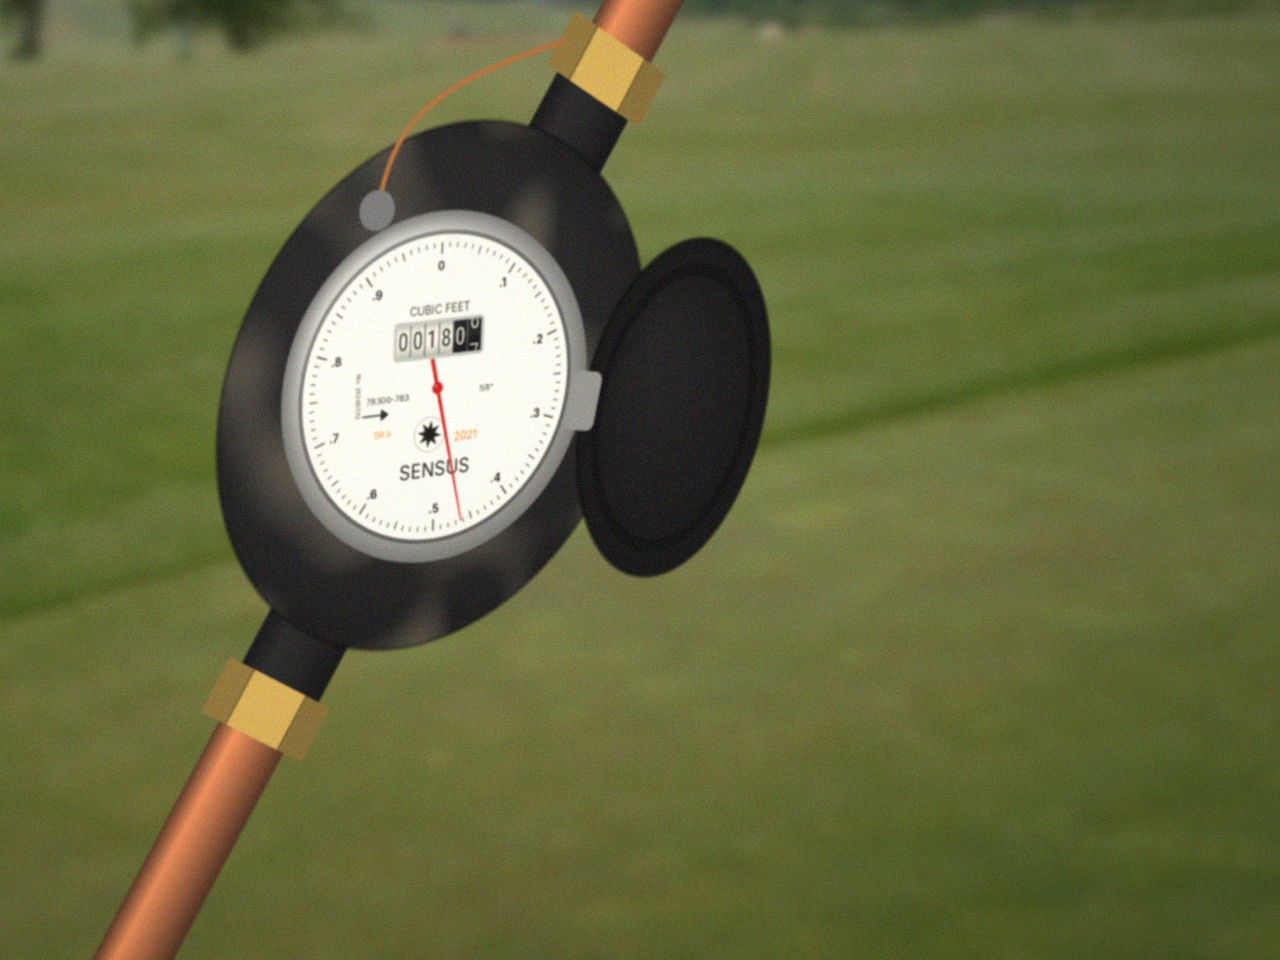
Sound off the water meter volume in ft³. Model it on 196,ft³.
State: 1806.46,ft³
